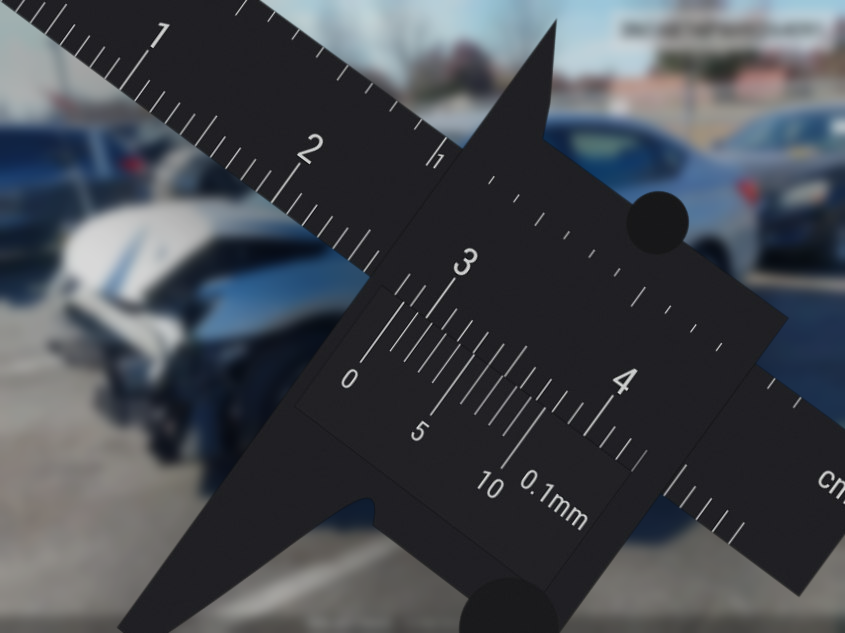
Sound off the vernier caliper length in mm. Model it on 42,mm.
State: 28.6,mm
